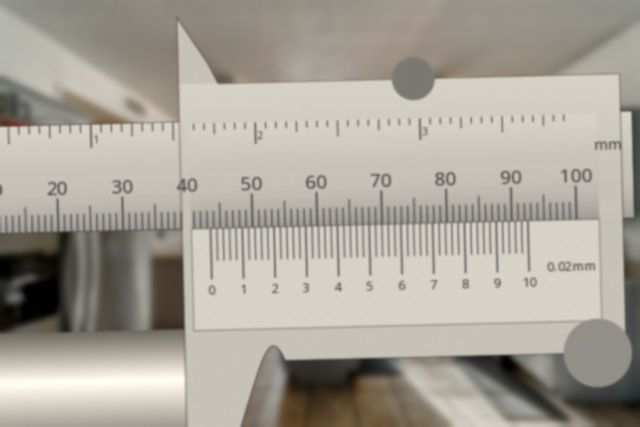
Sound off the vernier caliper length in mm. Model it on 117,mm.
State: 43.5,mm
